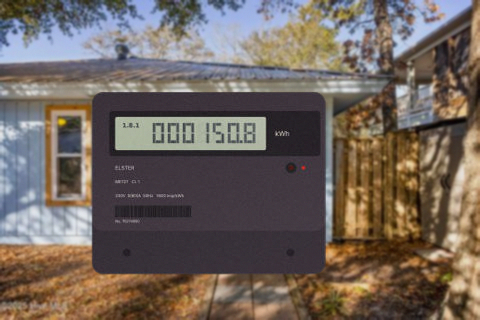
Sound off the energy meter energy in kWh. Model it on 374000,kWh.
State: 150.8,kWh
